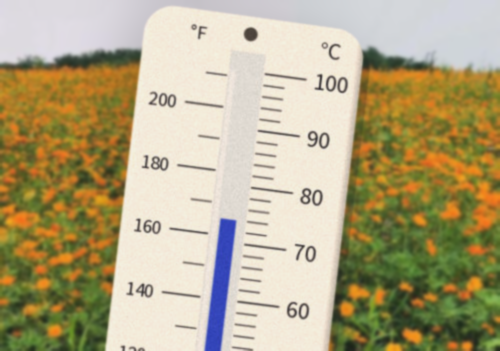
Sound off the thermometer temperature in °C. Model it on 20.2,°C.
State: 74,°C
